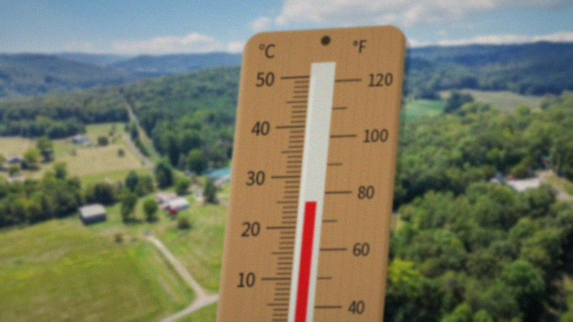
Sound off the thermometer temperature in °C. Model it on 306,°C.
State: 25,°C
